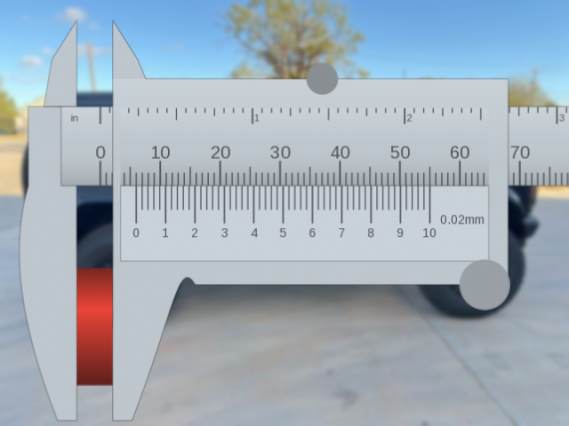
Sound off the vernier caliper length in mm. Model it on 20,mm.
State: 6.0,mm
